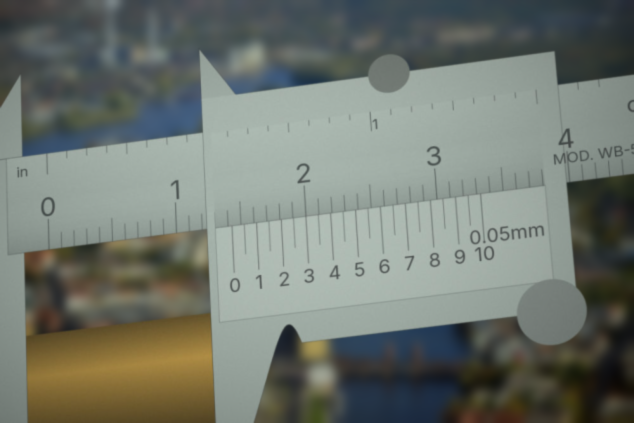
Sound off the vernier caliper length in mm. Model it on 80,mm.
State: 14.3,mm
